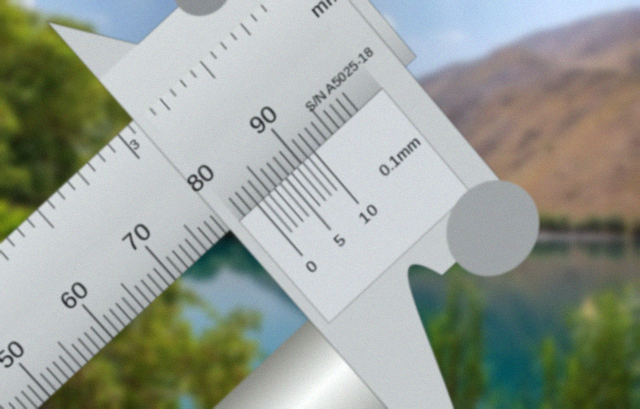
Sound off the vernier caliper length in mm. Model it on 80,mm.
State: 83.0,mm
